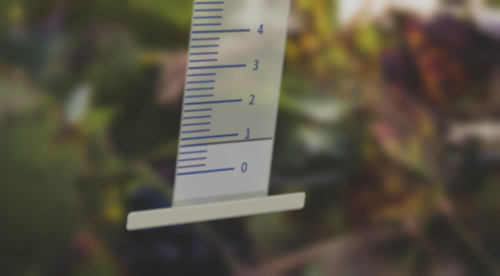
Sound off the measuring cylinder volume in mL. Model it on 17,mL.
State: 0.8,mL
